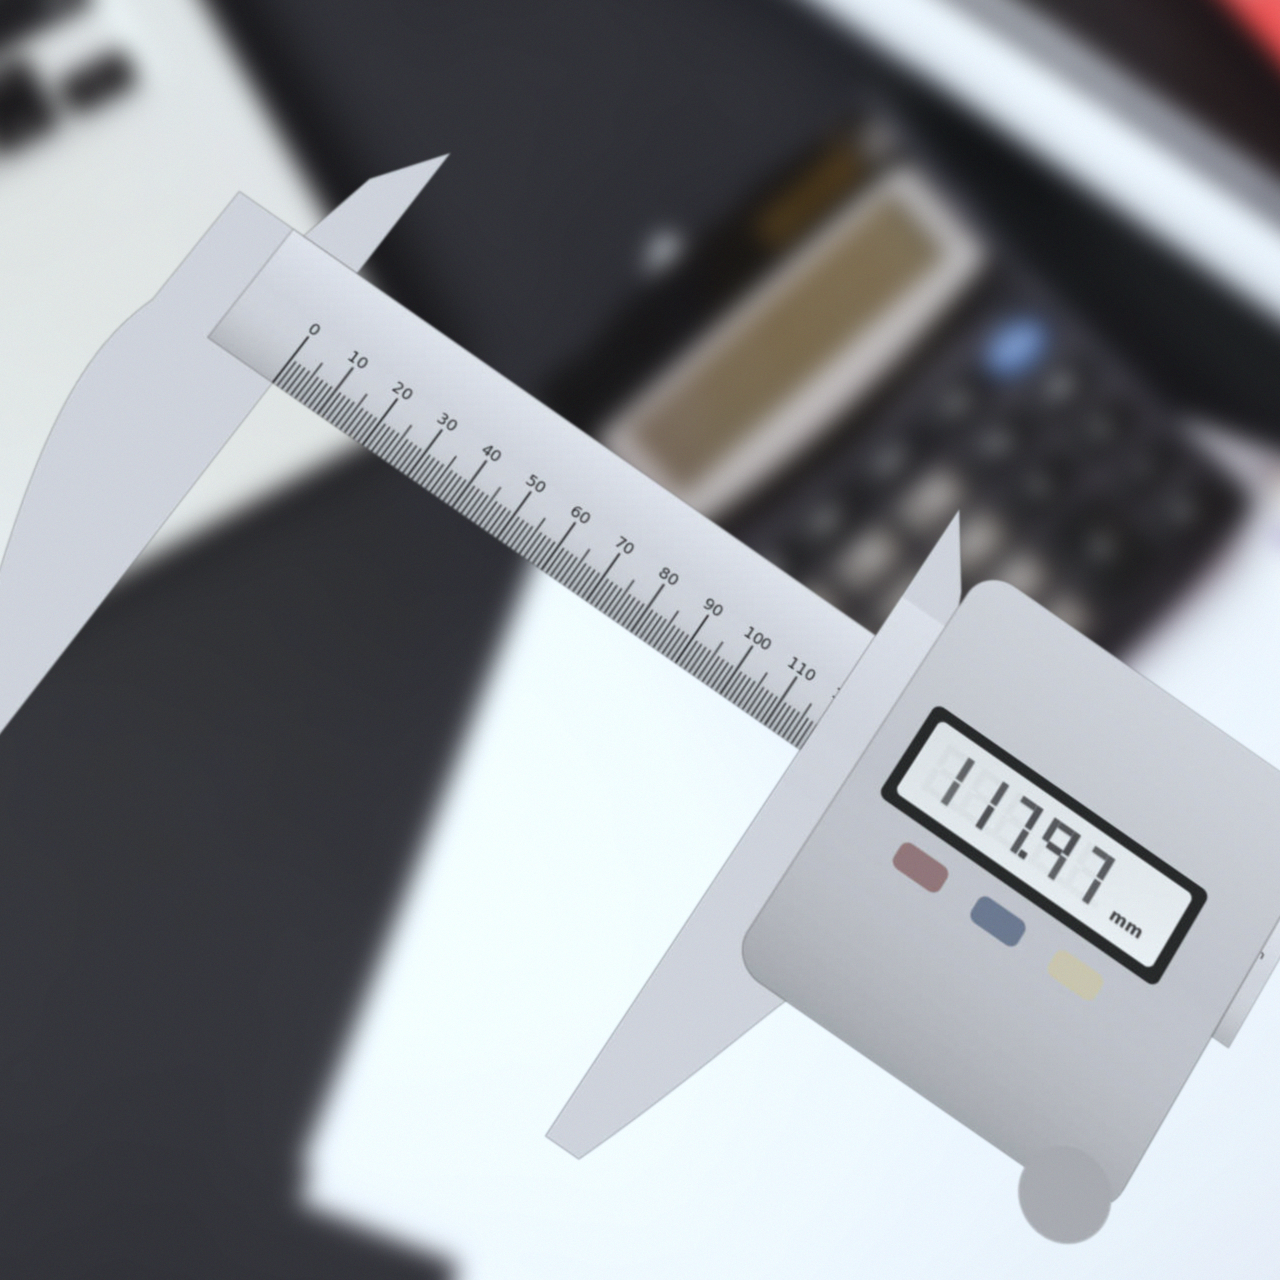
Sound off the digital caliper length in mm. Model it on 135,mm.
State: 117.97,mm
